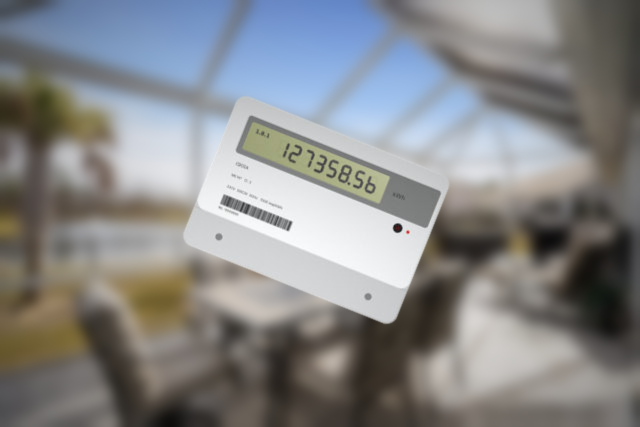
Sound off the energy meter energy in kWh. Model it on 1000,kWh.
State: 127358.56,kWh
